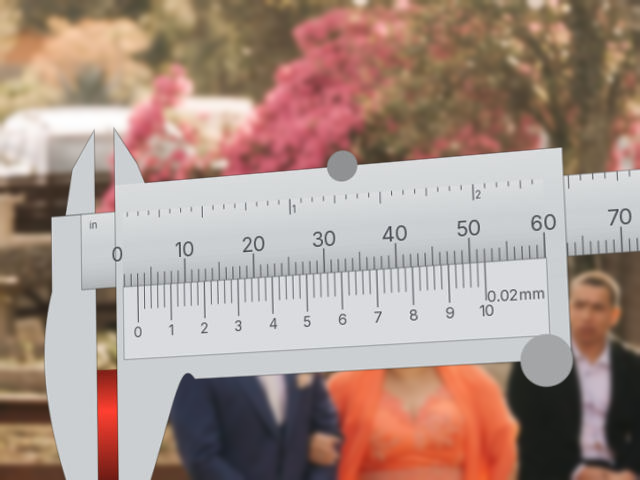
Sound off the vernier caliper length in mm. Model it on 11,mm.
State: 3.0,mm
